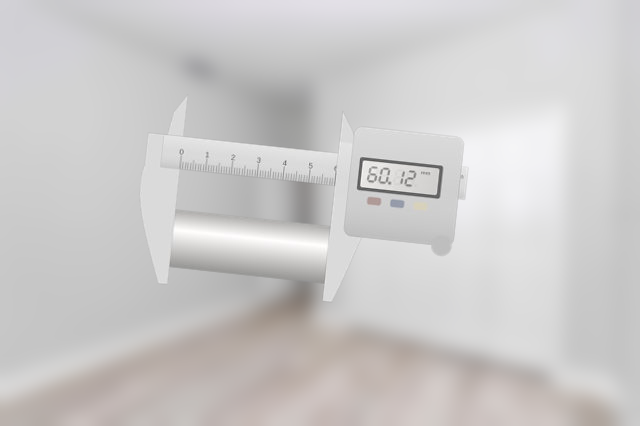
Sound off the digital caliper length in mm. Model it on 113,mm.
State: 60.12,mm
